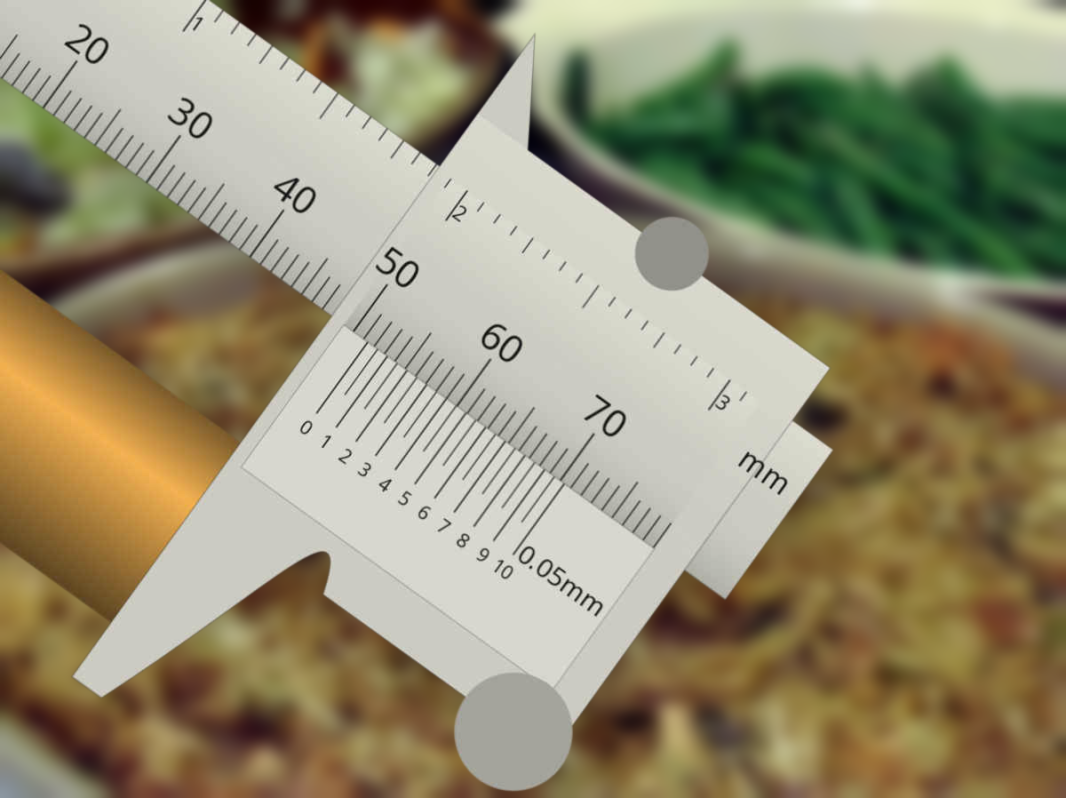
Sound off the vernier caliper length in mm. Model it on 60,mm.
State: 51.4,mm
